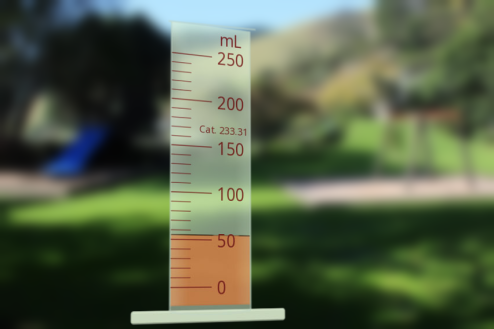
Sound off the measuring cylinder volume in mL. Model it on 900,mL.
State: 55,mL
